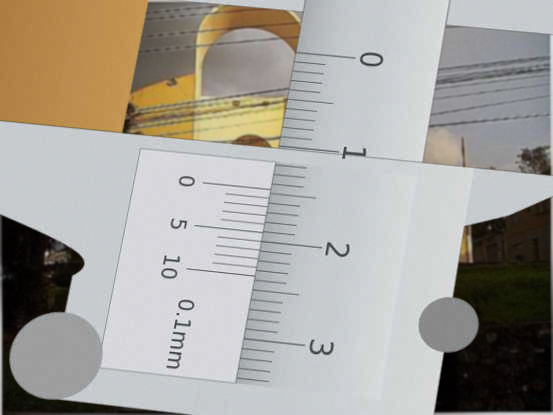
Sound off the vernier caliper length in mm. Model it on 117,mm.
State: 14.6,mm
